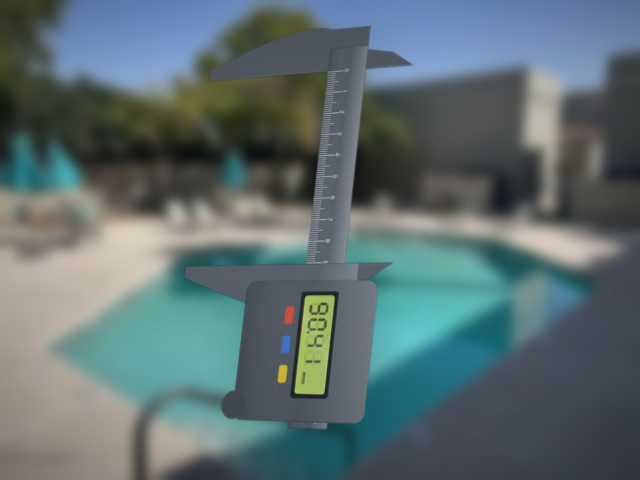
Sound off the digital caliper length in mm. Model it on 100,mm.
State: 90.41,mm
